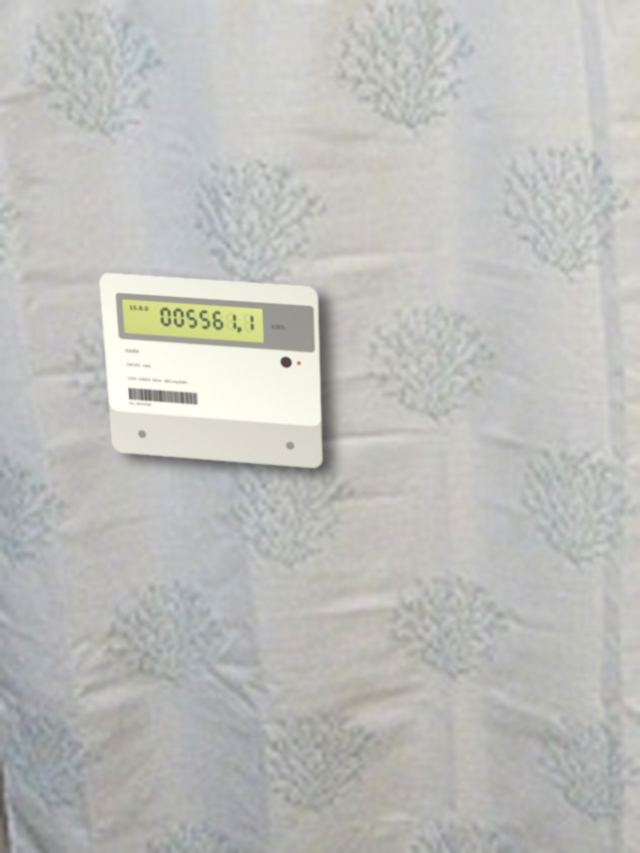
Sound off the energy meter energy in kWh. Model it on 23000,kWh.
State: 5561.1,kWh
